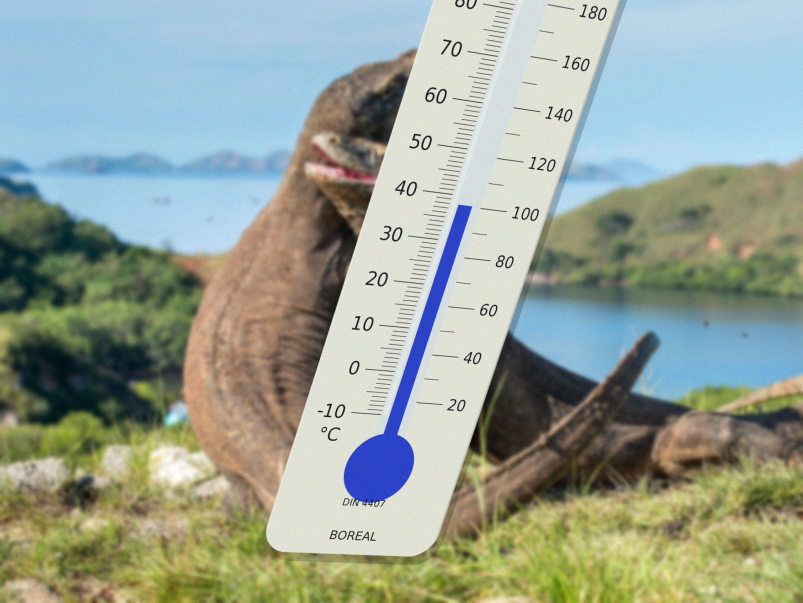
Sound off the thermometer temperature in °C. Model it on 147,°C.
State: 38,°C
